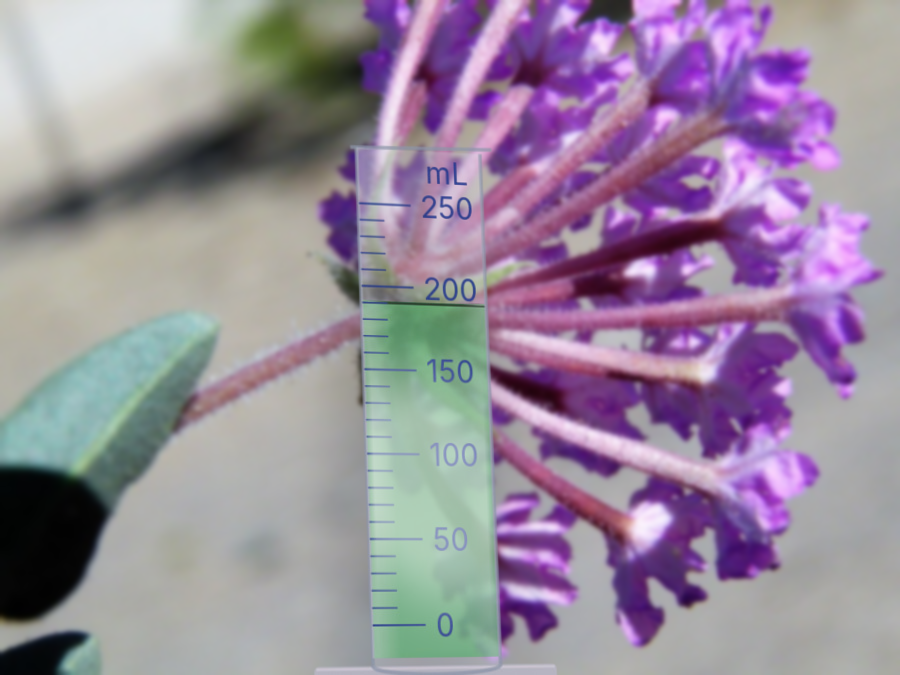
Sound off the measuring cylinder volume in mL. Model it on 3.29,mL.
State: 190,mL
